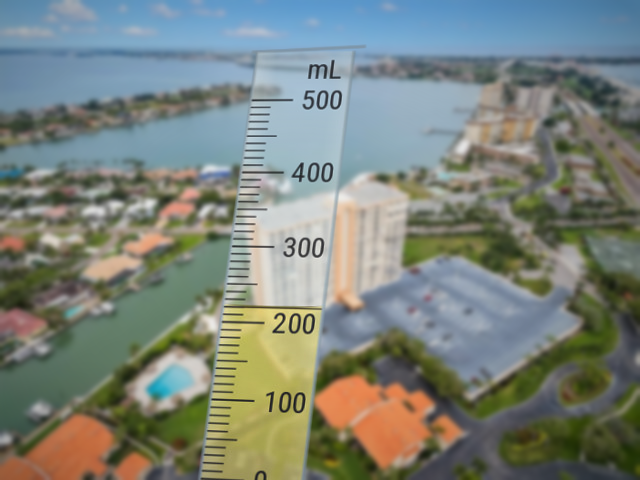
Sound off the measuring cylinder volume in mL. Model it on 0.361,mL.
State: 220,mL
